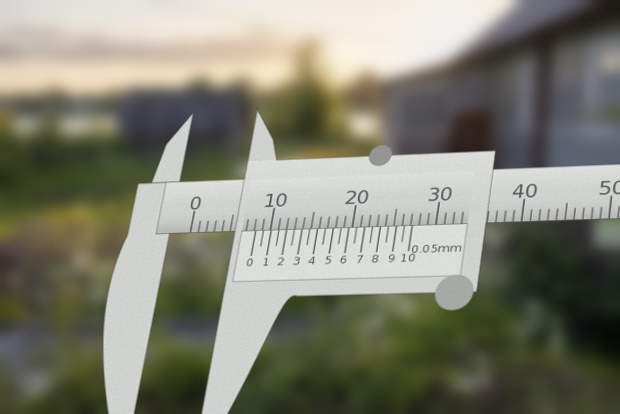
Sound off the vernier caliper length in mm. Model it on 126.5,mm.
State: 8.2,mm
